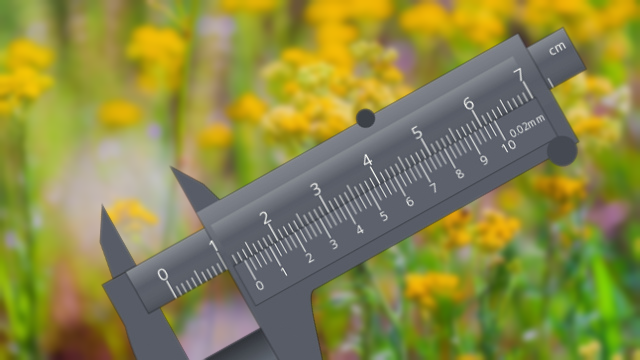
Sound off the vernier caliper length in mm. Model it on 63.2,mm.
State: 13.4,mm
